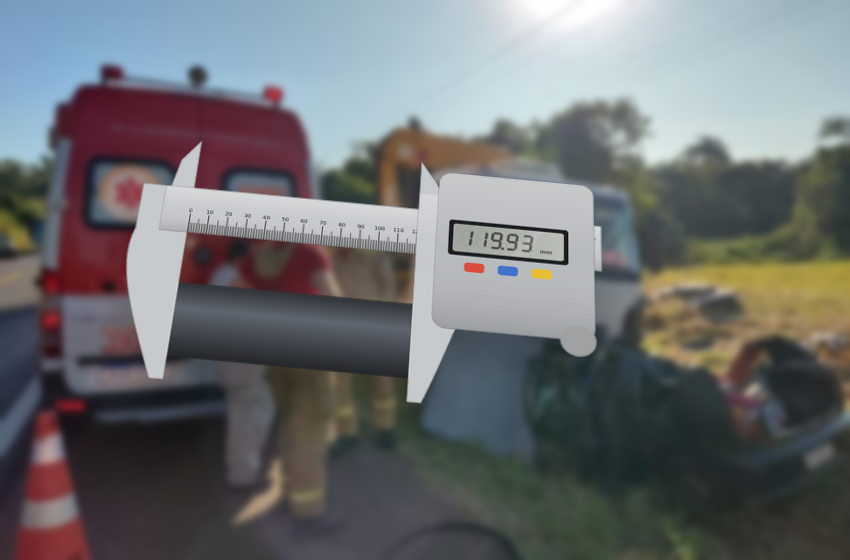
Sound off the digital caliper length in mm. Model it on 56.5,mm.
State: 119.93,mm
